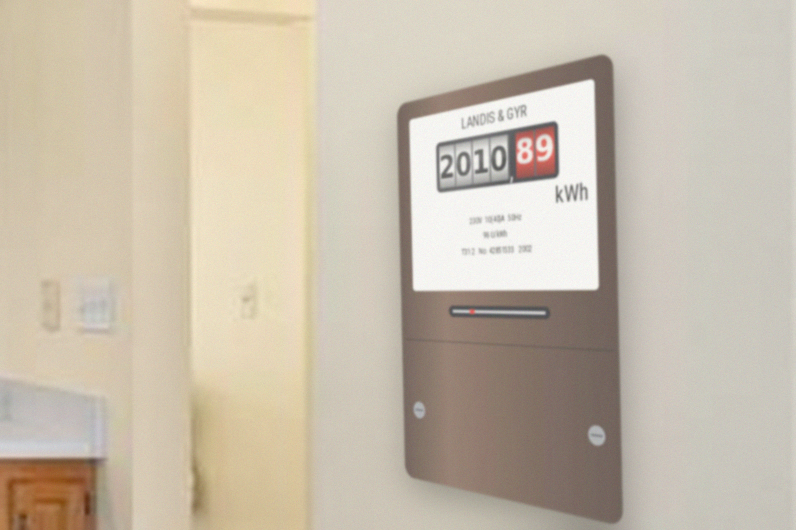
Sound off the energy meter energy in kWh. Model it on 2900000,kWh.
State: 2010.89,kWh
